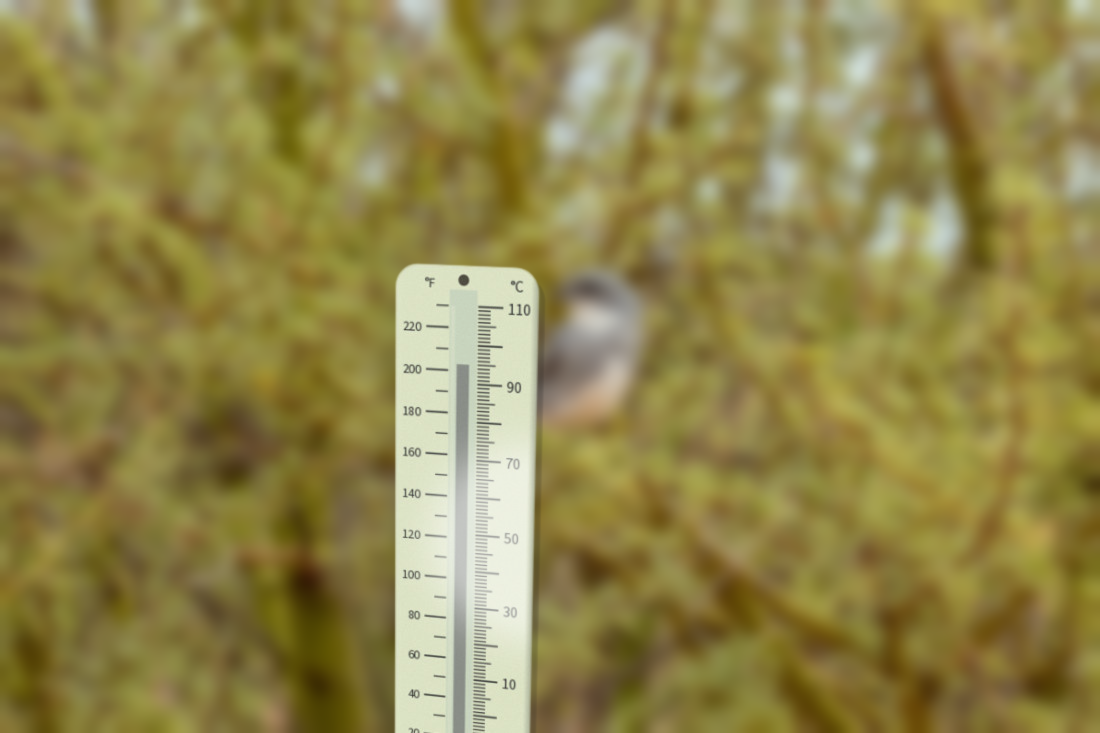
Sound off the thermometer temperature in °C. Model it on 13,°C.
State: 95,°C
